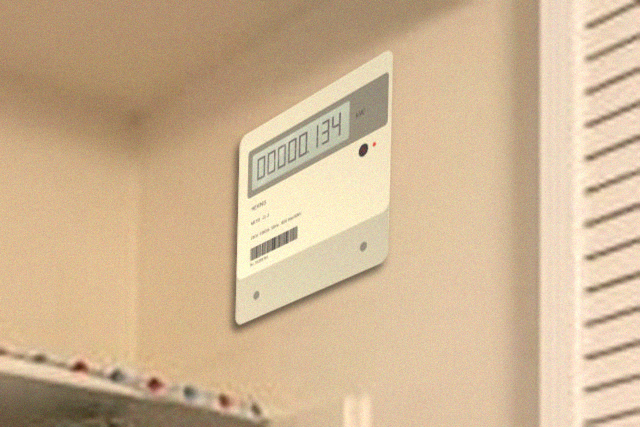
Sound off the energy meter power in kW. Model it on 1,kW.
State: 0.134,kW
